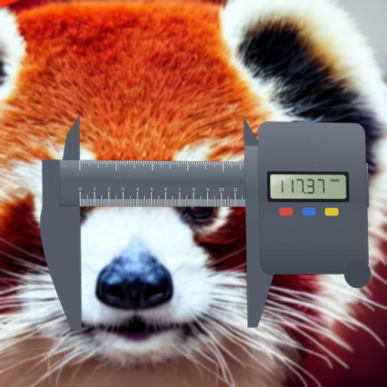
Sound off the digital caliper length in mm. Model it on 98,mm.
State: 117.37,mm
